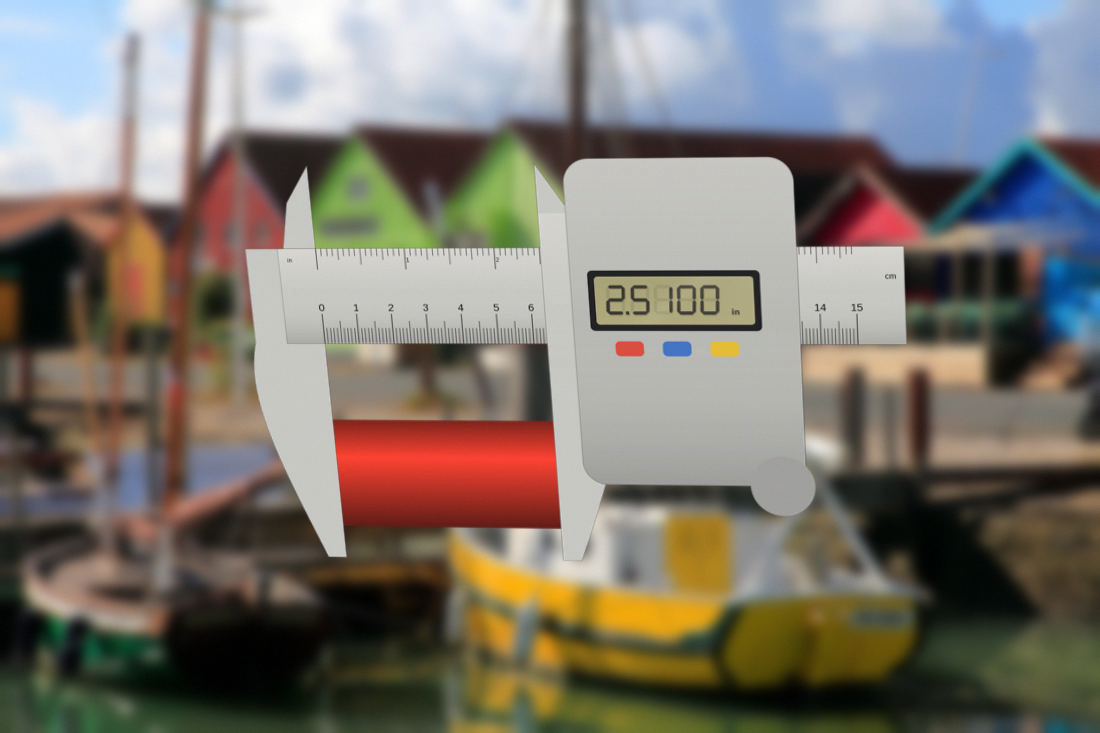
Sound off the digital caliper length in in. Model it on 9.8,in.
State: 2.5100,in
